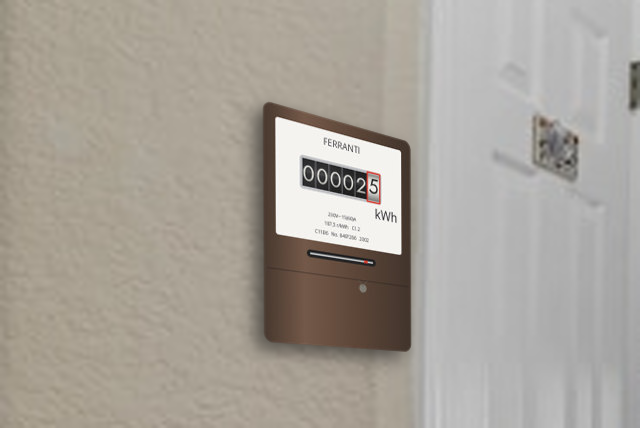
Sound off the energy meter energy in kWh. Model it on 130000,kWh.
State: 2.5,kWh
